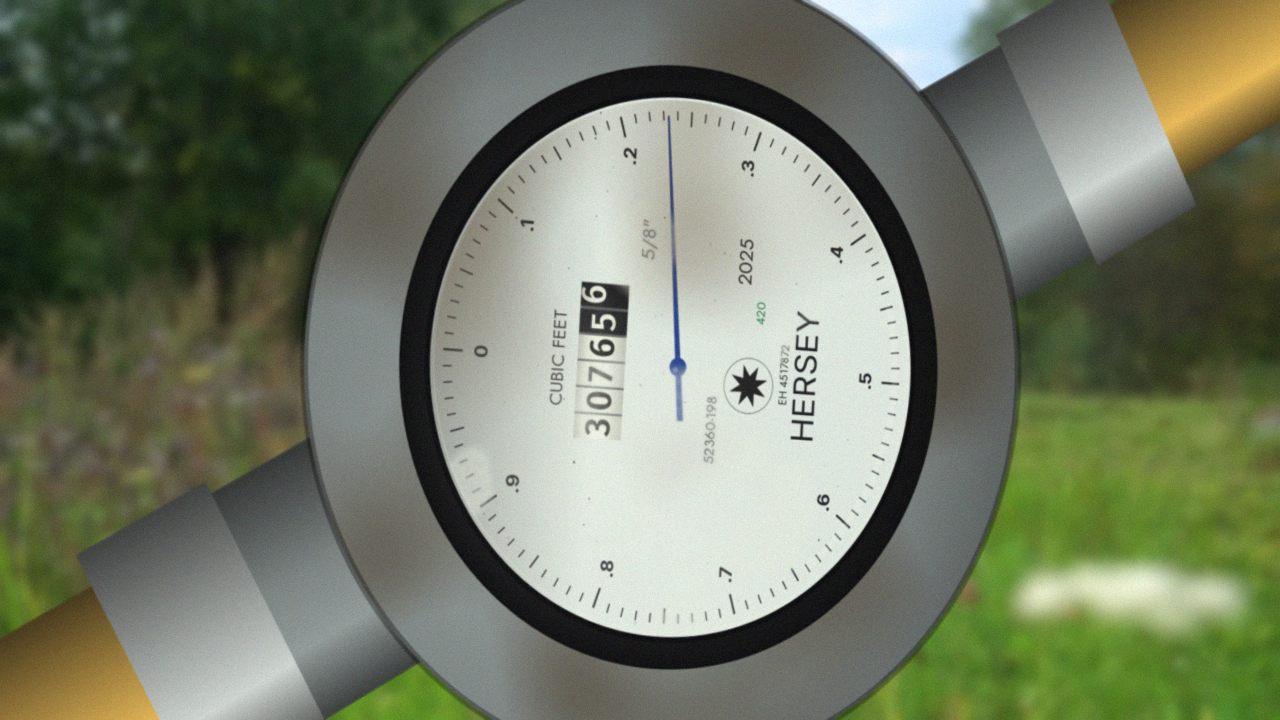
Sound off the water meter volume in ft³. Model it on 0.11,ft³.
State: 307656.23,ft³
